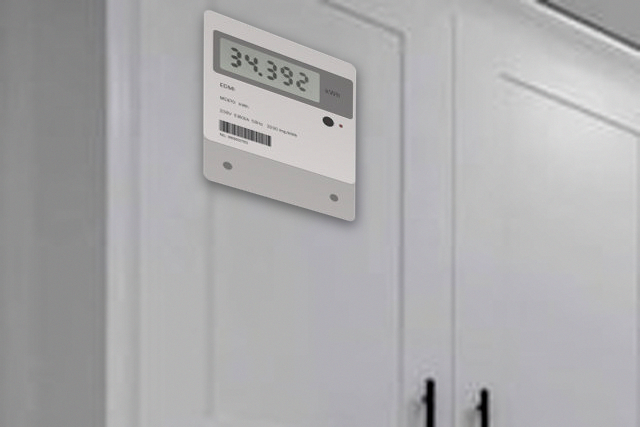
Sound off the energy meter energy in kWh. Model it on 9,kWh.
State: 34.392,kWh
